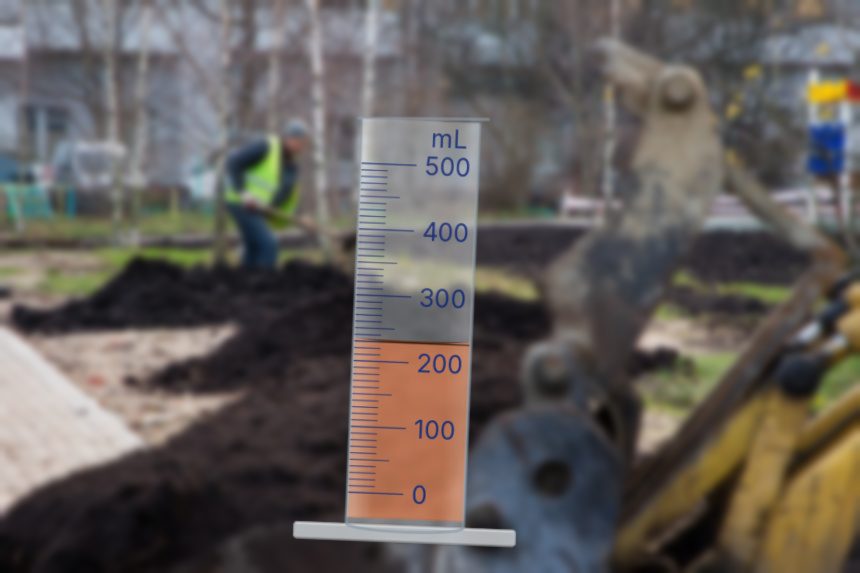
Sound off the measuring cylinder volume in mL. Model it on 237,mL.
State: 230,mL
